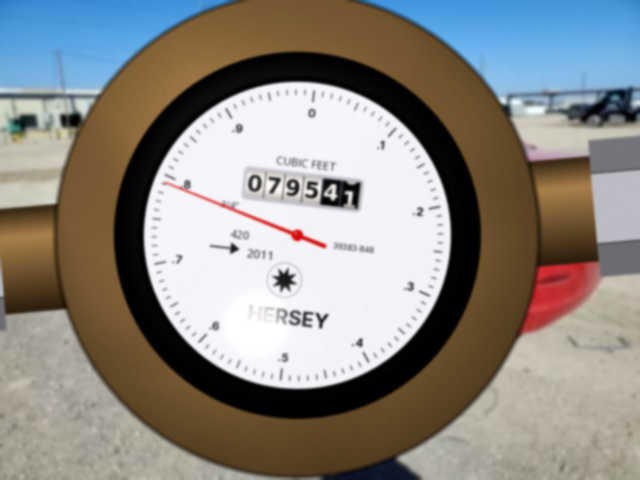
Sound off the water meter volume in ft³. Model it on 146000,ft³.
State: 79540.79,ft³
